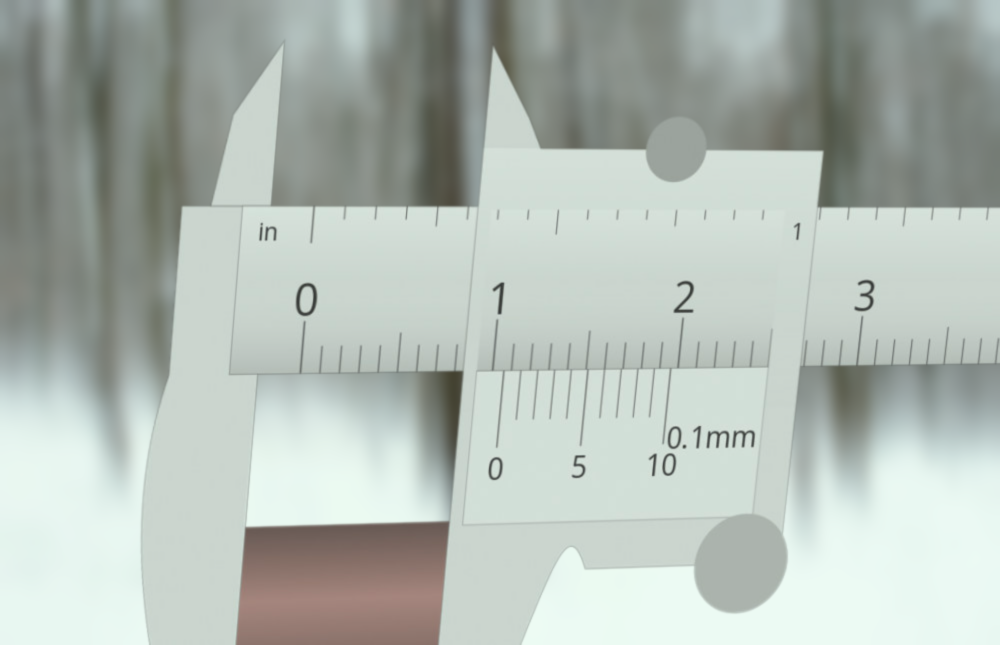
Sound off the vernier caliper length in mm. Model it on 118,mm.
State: 10.6,mm
